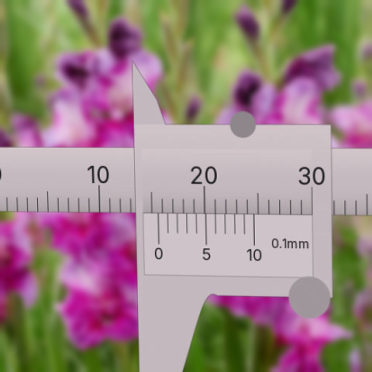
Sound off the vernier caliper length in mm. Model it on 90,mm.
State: 15.6,mm
